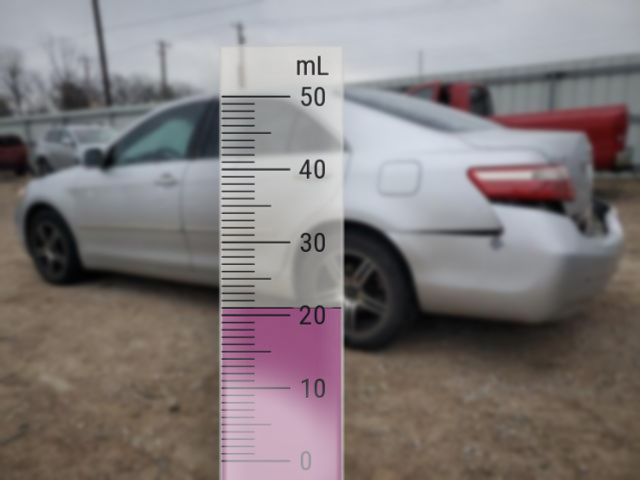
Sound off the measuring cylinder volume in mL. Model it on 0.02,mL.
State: 21,mL
